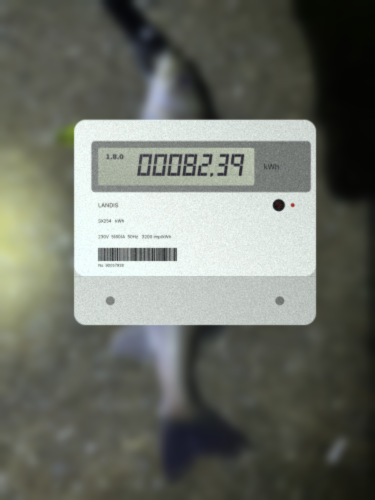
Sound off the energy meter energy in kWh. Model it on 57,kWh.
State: 82.39,kWh
